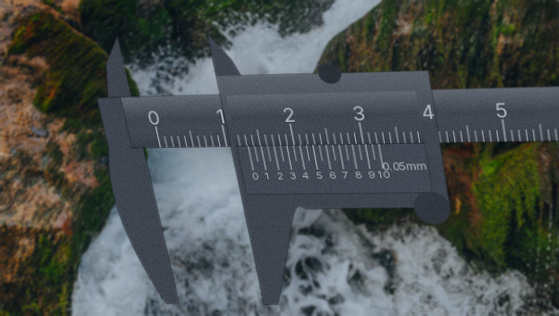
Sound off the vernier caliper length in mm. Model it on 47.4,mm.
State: 13.2,mm
